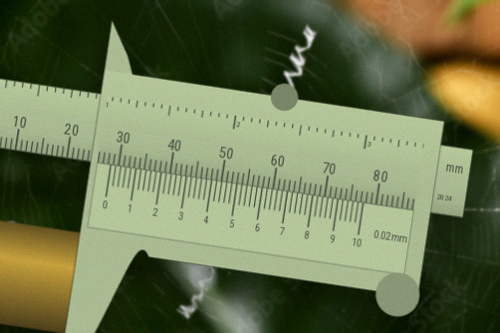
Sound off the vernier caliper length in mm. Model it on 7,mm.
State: 28.5,mm
